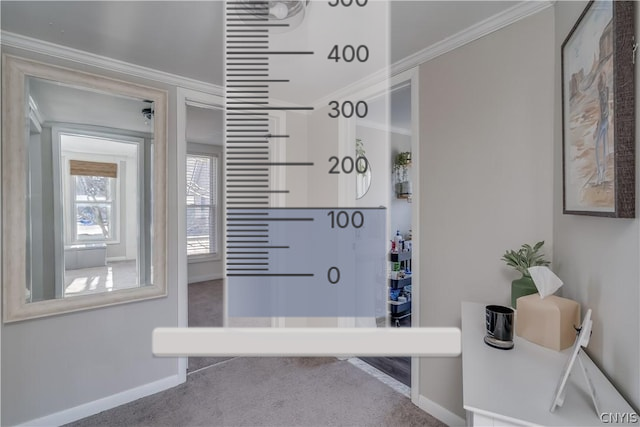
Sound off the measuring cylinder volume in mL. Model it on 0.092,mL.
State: 120,mL
